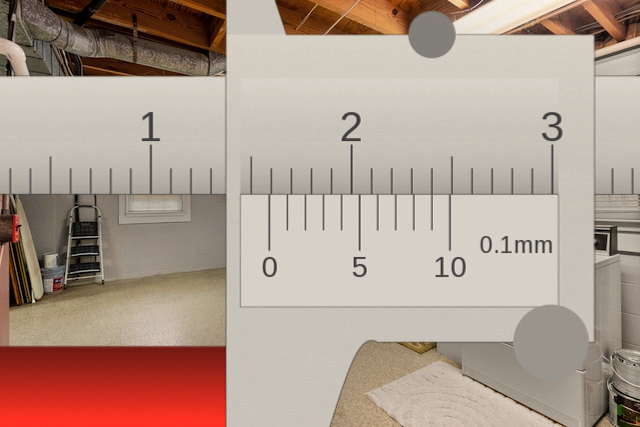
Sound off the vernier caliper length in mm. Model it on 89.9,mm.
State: 15.9,mm
